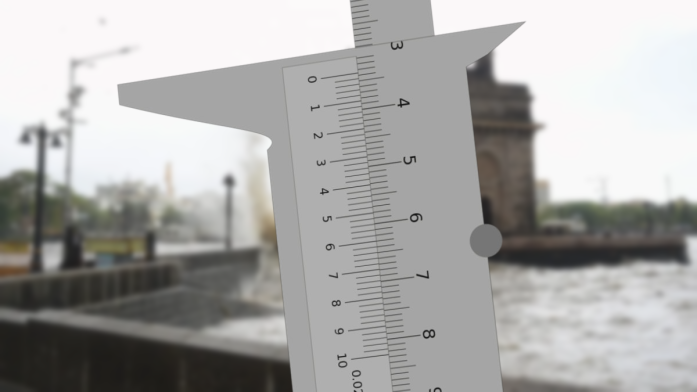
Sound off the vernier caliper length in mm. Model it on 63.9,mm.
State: 33.6,mm
